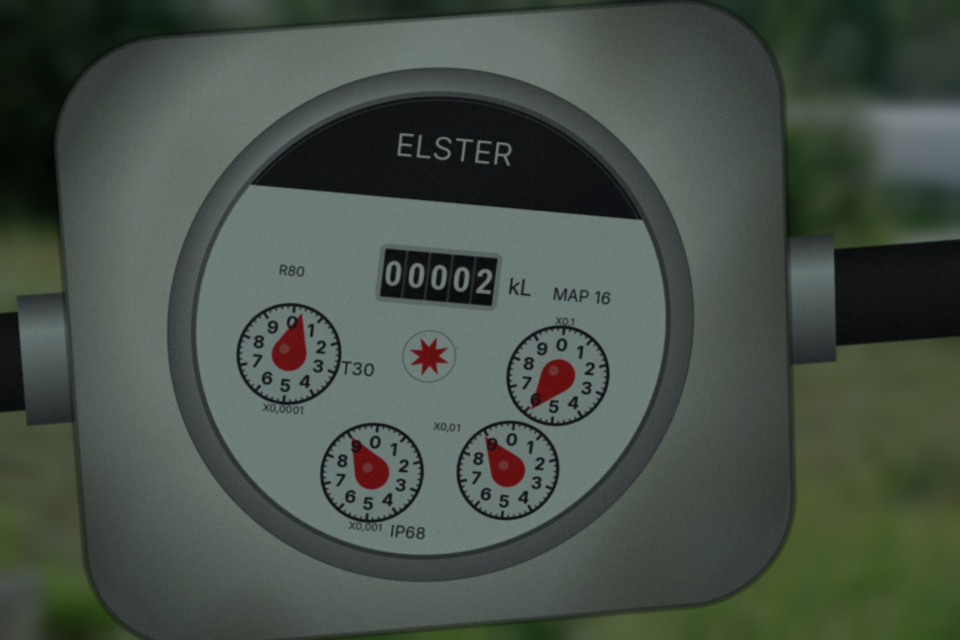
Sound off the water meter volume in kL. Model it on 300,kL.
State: 2.5890,kL
